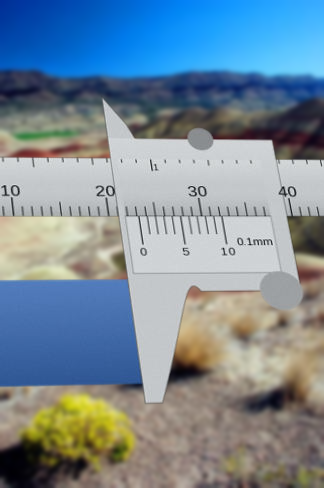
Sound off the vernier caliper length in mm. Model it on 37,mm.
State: 23.2,mm
